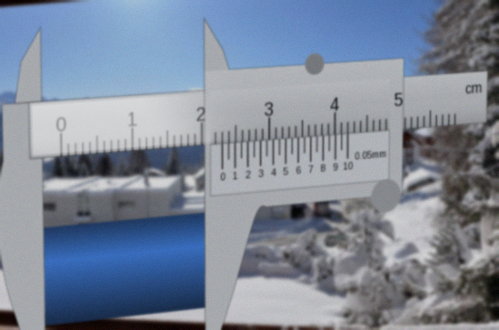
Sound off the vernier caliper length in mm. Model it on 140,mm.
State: 23.0,mm
